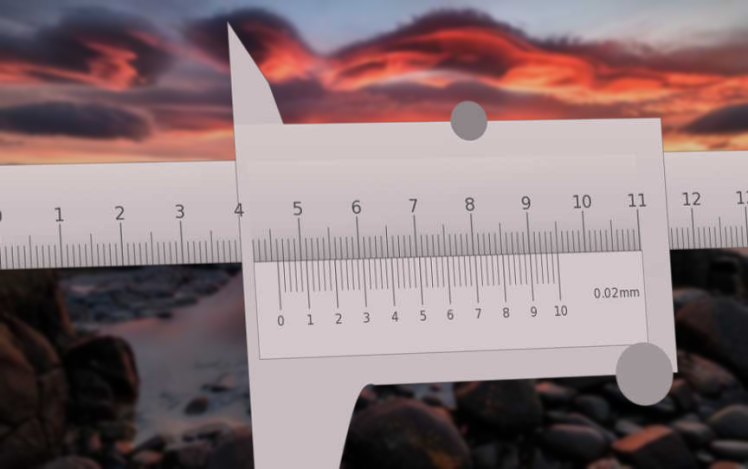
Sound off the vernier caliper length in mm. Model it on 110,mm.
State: 46.0,mm
